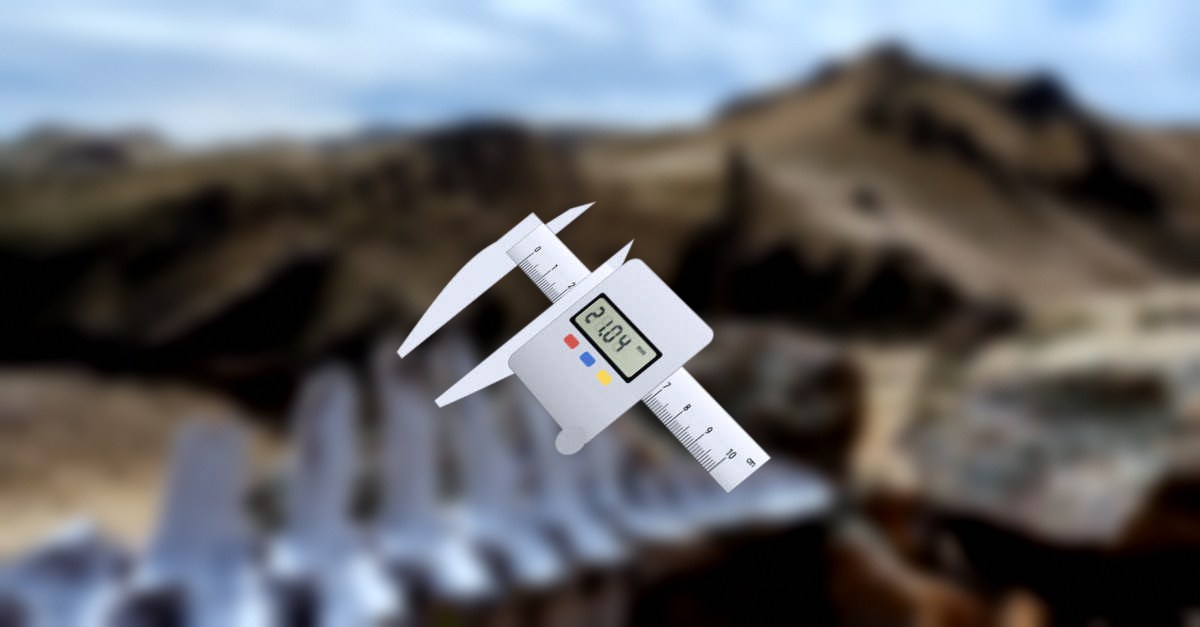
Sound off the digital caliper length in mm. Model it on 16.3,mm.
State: 21.04,mm
